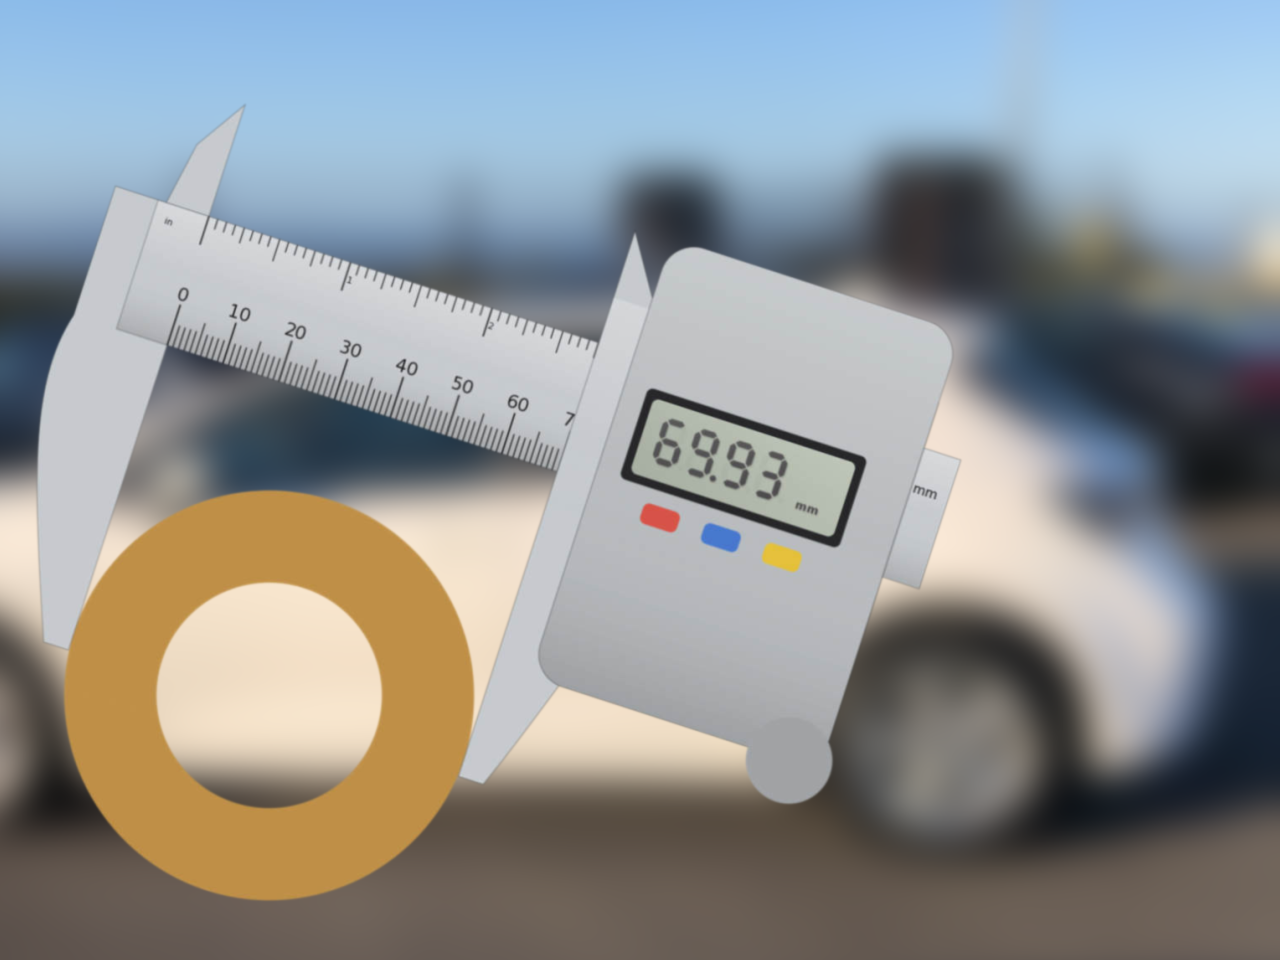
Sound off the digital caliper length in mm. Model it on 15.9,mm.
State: 69.93,mm
